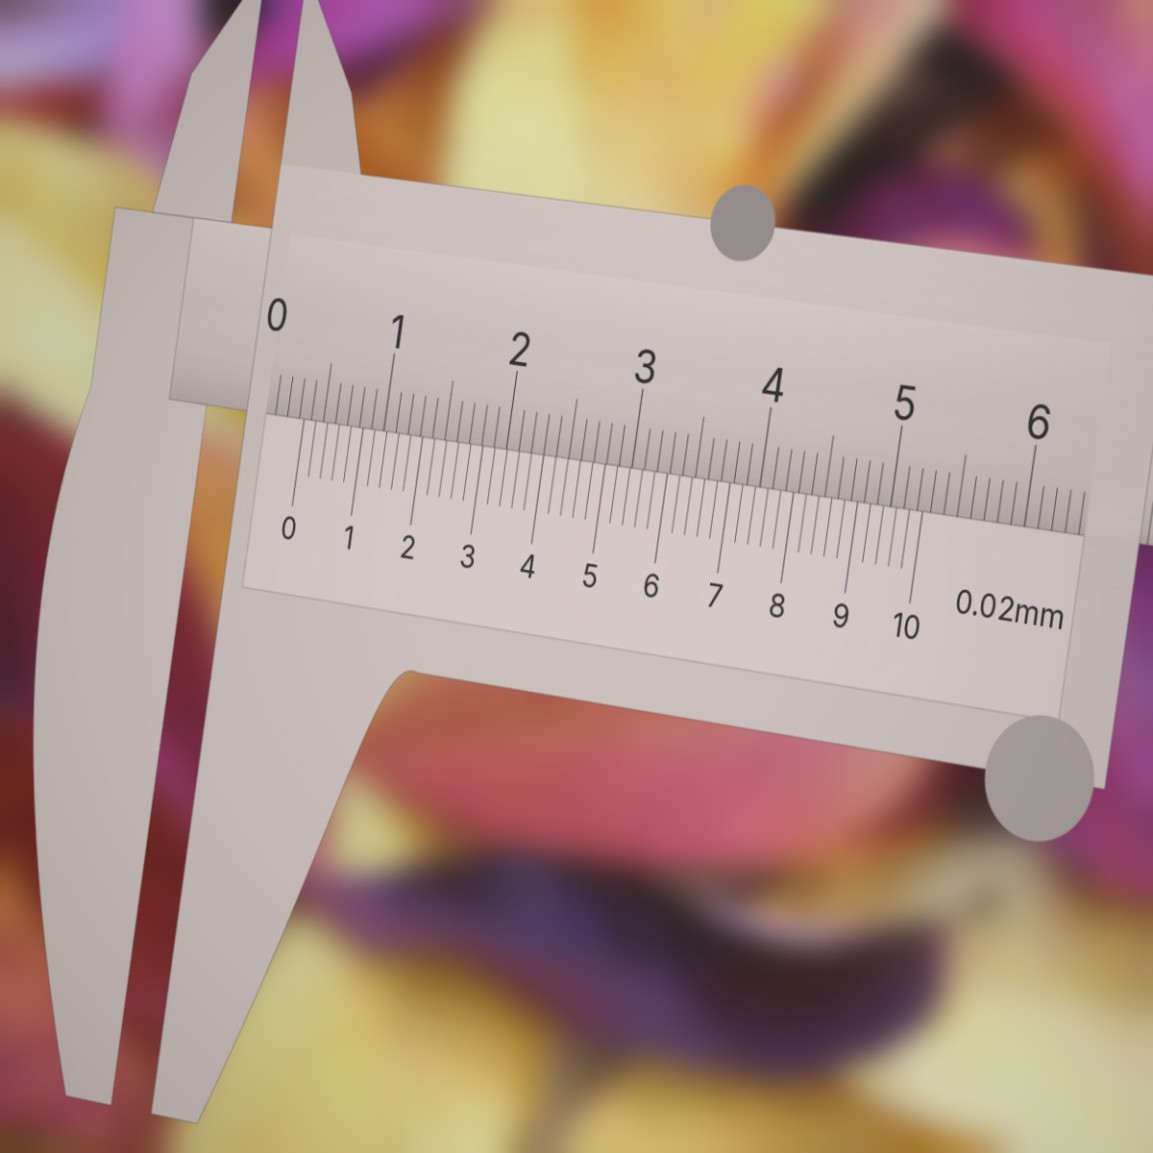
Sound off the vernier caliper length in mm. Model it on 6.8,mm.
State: 3.4,mm
